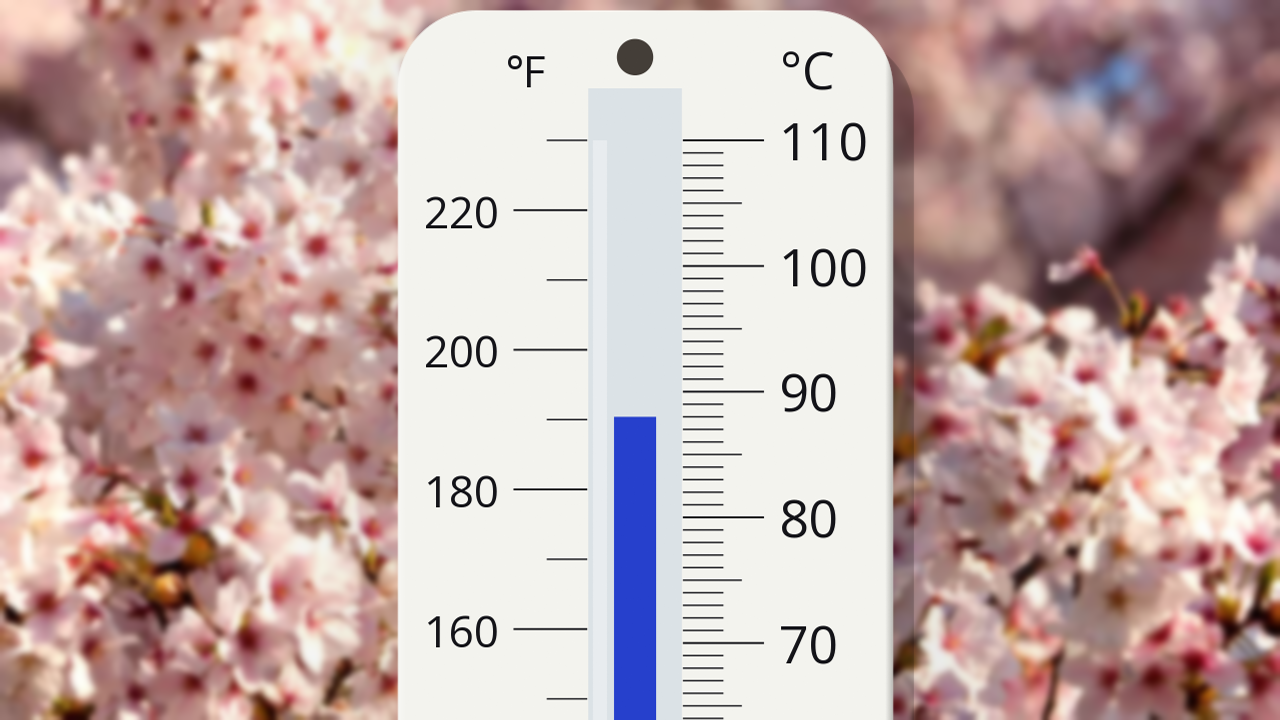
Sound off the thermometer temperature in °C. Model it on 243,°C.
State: 88,°C
